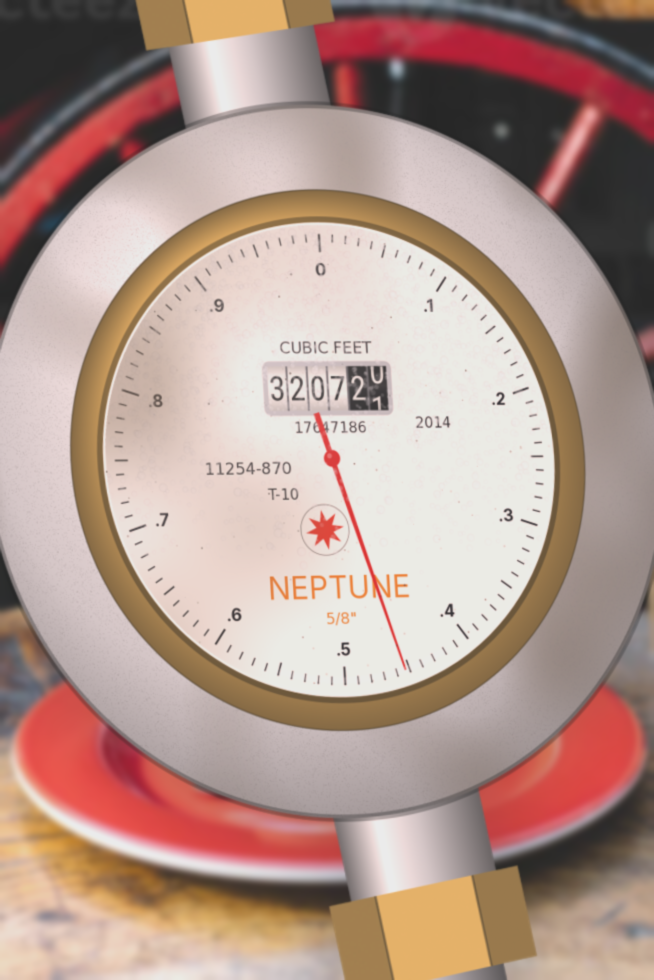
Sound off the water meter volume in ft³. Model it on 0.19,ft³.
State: 320720.45,ft³
